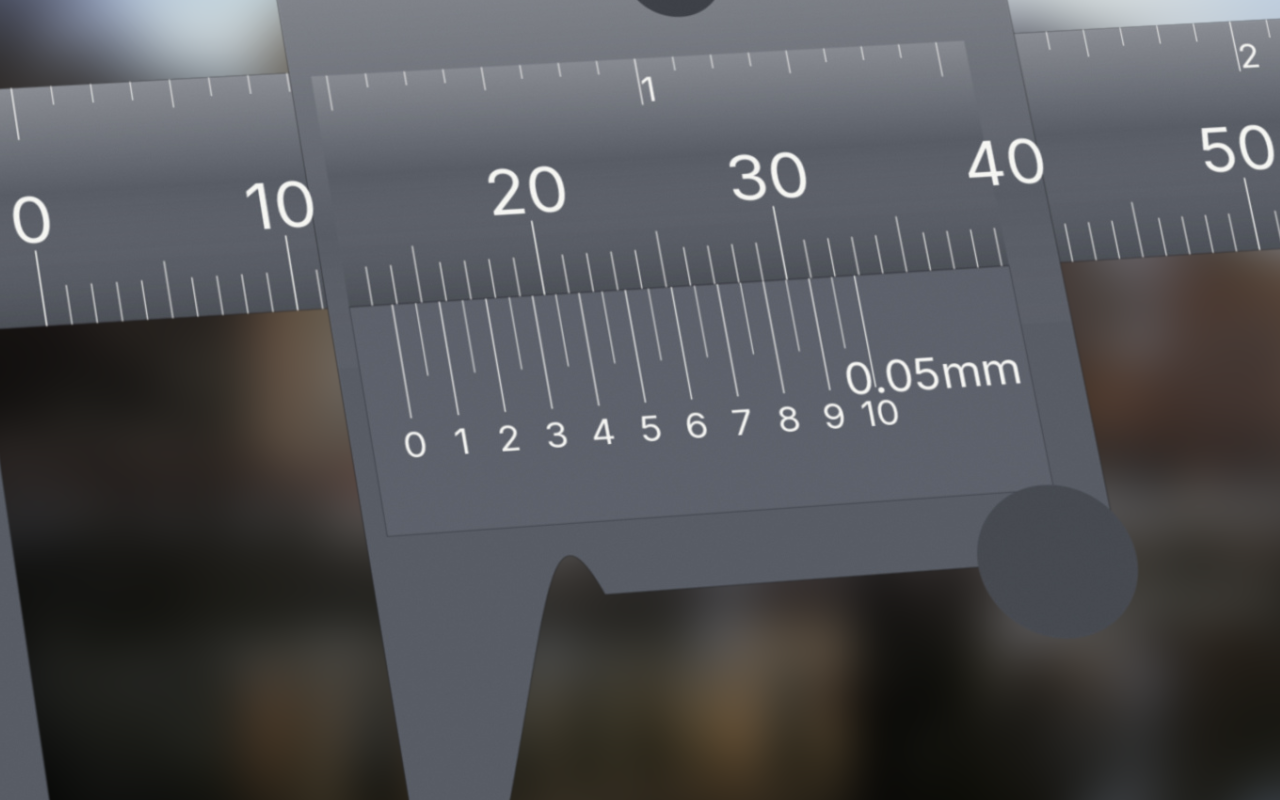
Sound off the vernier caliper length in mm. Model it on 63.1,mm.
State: 13.8,mm
